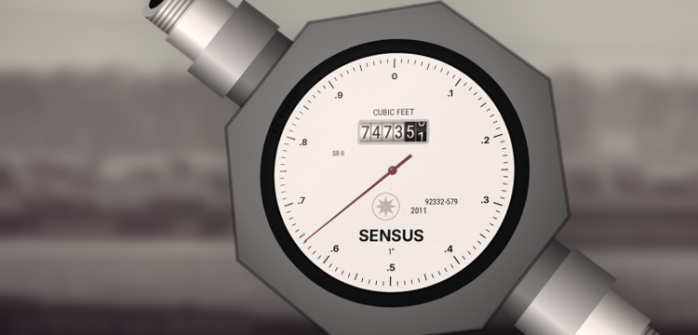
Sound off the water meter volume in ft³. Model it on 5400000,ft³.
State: 747350.64,ft³
